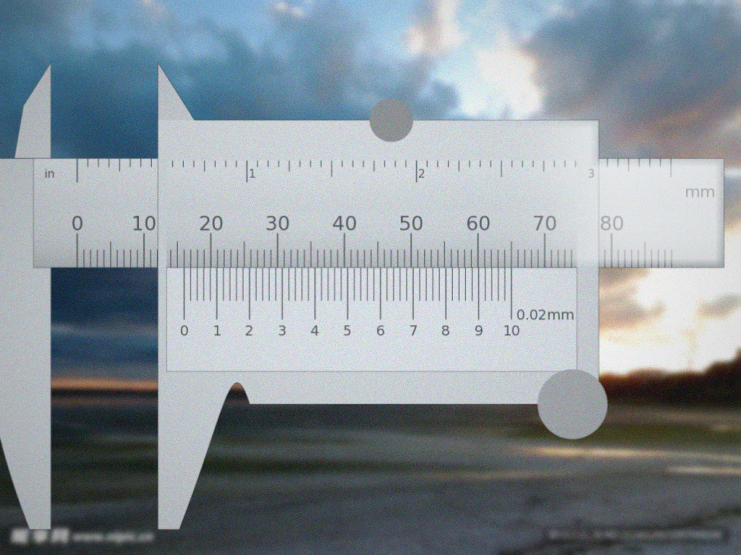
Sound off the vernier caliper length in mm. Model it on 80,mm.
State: 16.0,mm
